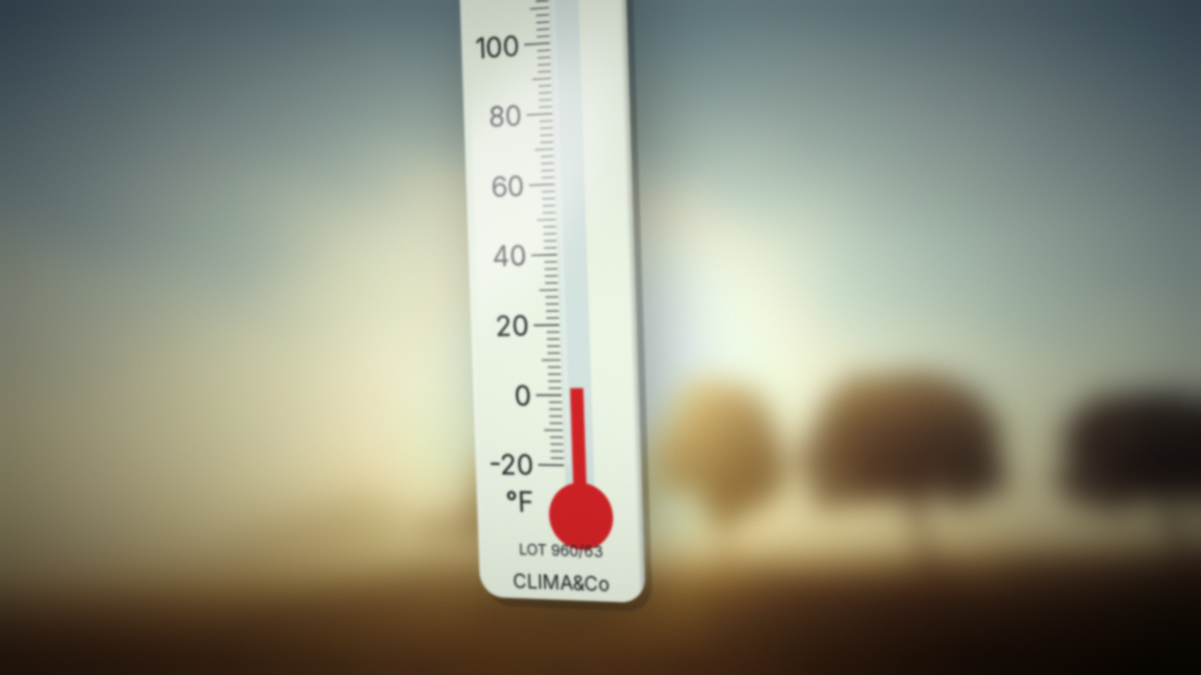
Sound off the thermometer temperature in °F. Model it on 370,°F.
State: 2,°F
